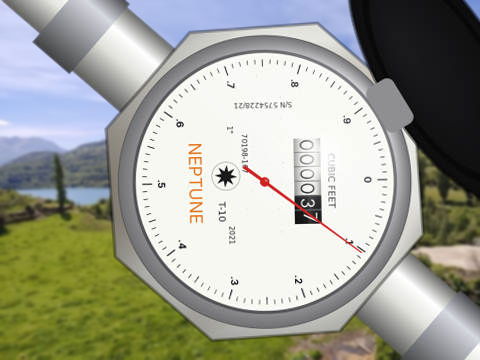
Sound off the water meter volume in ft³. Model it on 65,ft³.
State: 37.10,ft³
